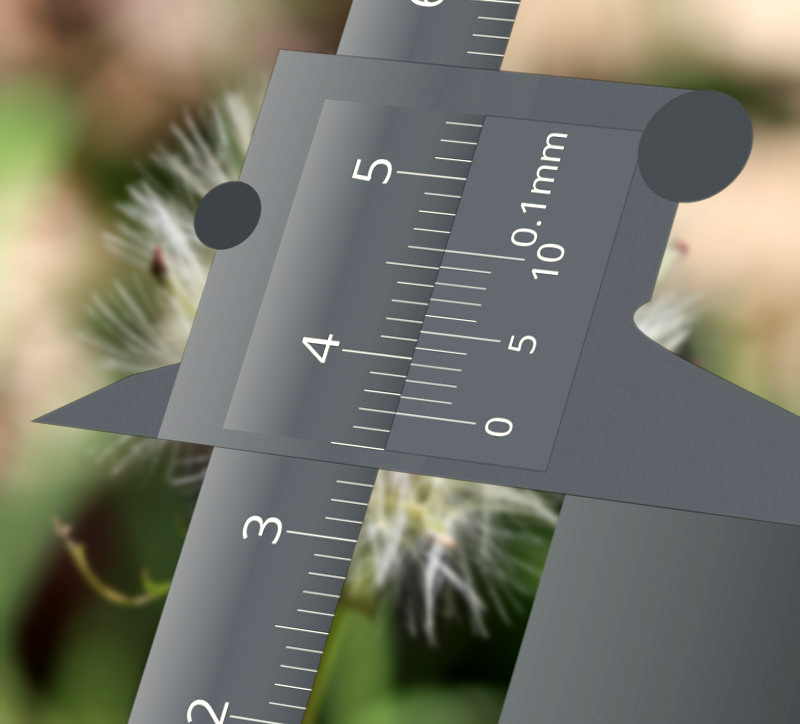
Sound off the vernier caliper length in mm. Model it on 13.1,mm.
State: 37.0,mm
